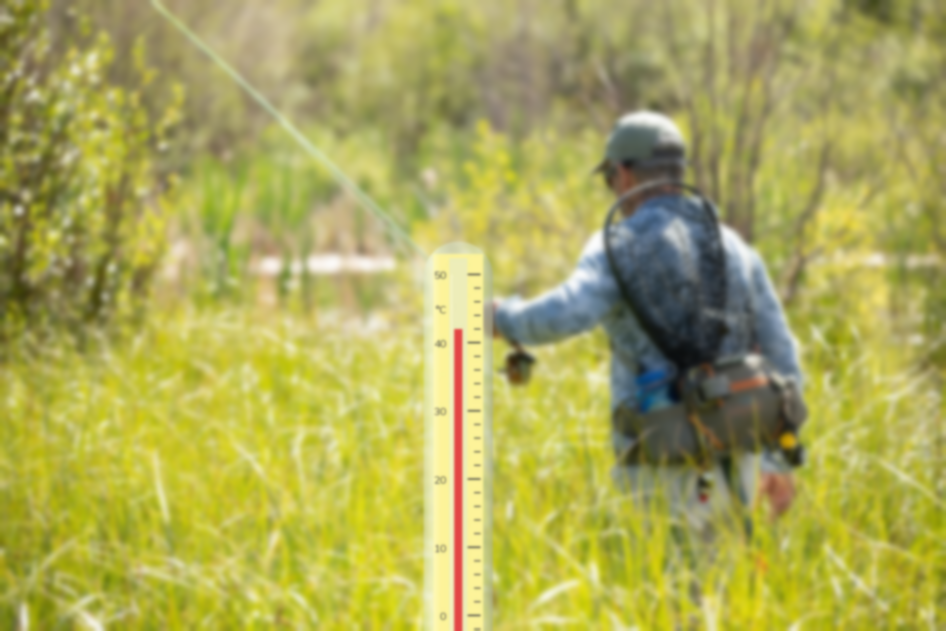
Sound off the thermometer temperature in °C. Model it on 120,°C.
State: 42,°C
